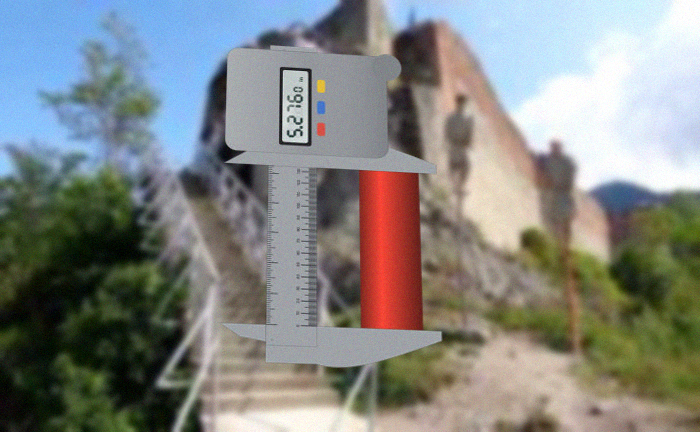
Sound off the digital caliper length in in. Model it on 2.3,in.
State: 5.2760,in
